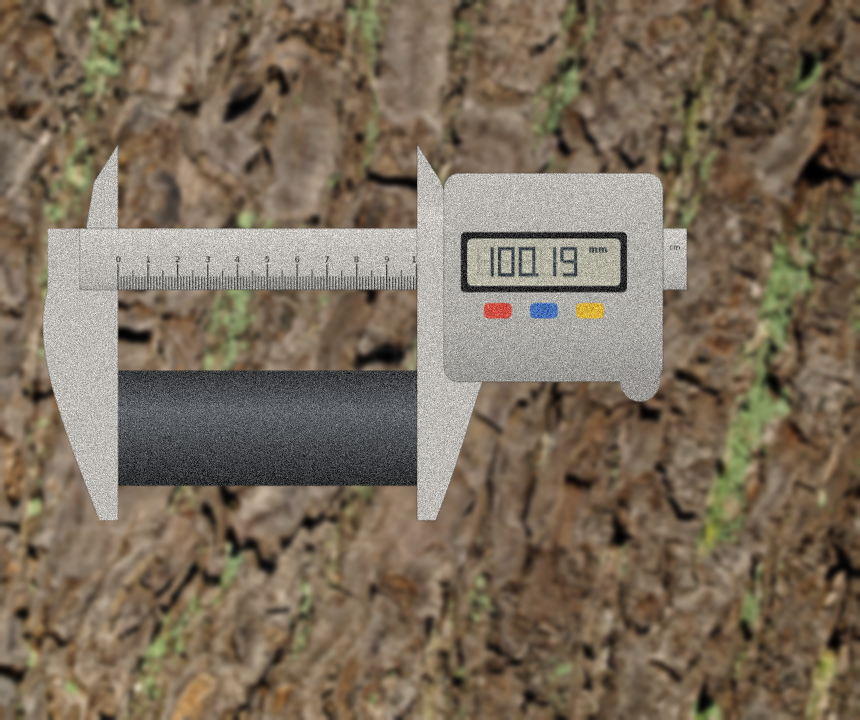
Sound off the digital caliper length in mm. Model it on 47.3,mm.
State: 100.19,mm
